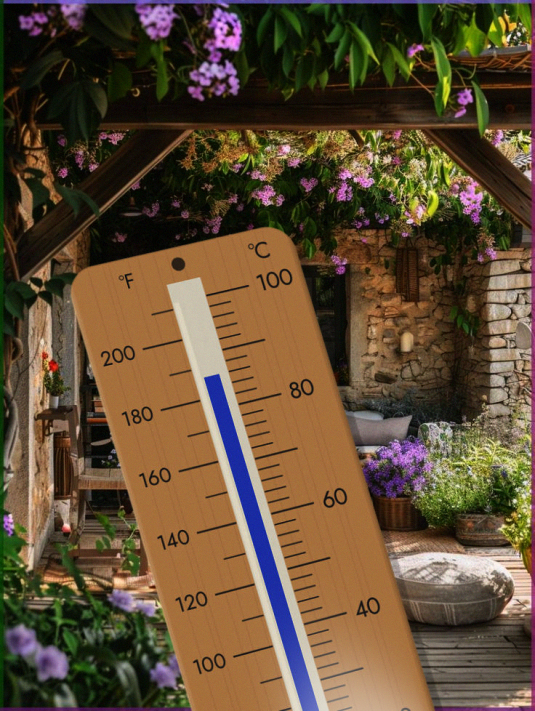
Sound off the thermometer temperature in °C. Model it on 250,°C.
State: 86,°C
